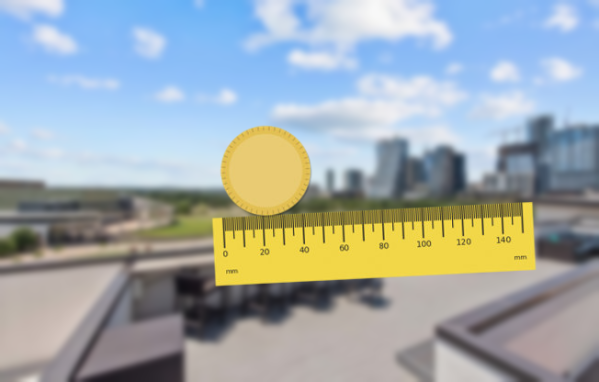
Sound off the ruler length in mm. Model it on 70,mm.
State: 45,mm
